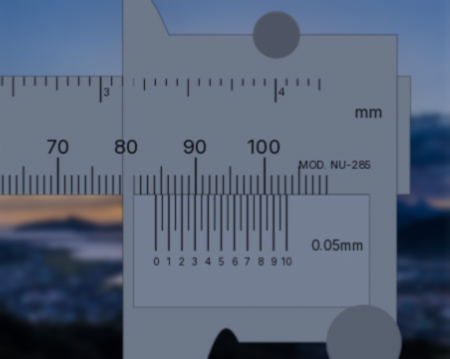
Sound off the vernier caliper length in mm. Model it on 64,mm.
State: 84.2,mm
